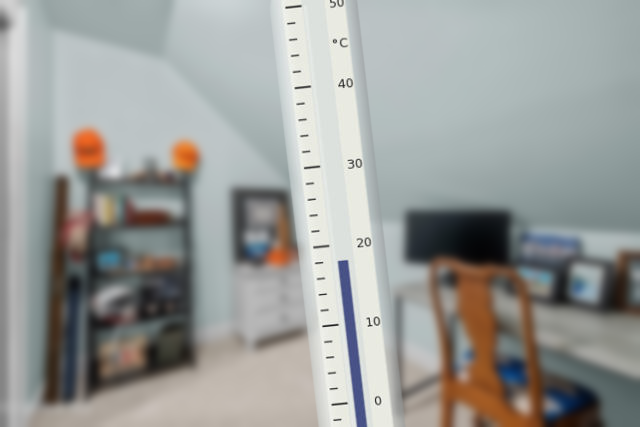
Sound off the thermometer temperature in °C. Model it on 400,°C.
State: 18,°C
